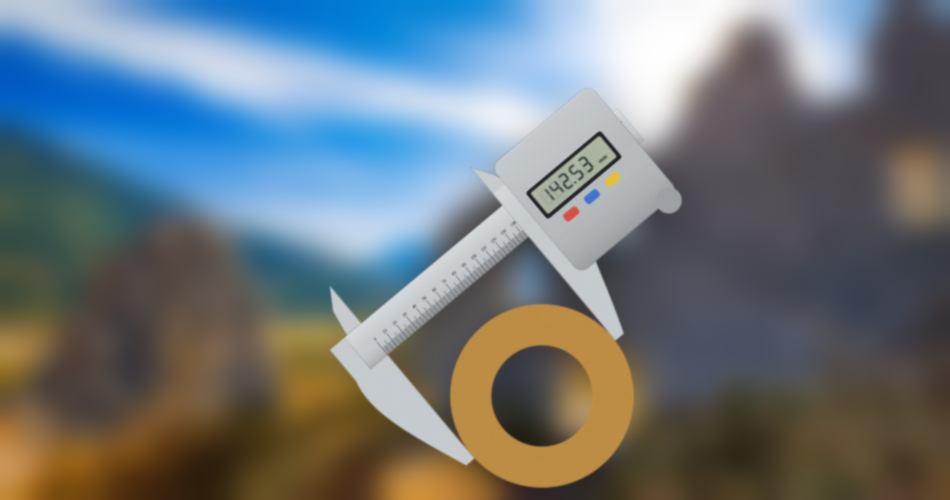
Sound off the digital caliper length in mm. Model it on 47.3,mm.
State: 142.53,mm
